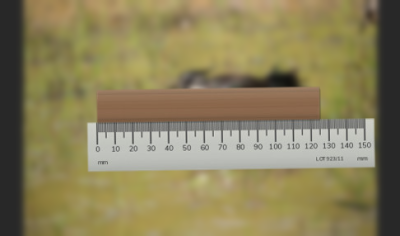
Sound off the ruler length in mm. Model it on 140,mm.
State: 125,mm
